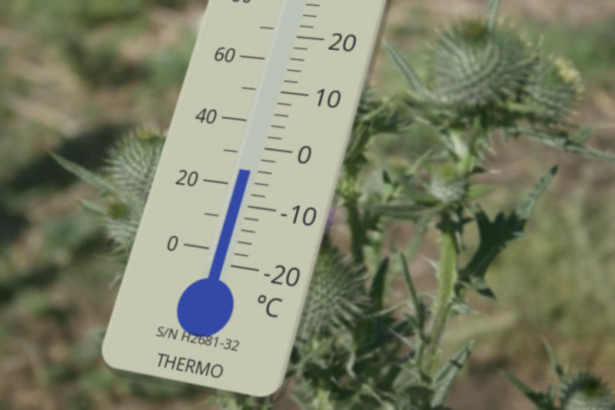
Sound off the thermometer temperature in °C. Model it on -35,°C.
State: -4,°C
